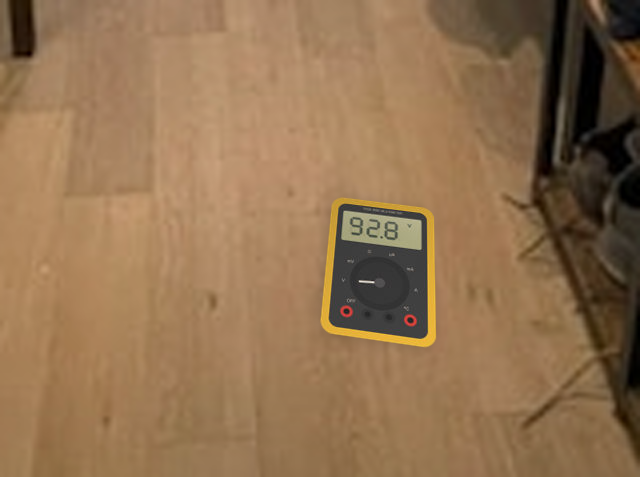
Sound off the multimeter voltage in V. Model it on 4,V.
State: 92.8,V
